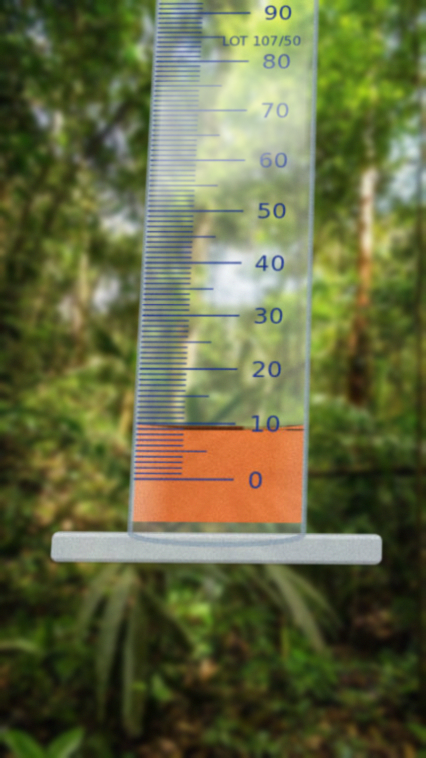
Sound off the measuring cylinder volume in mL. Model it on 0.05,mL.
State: 9,mL
